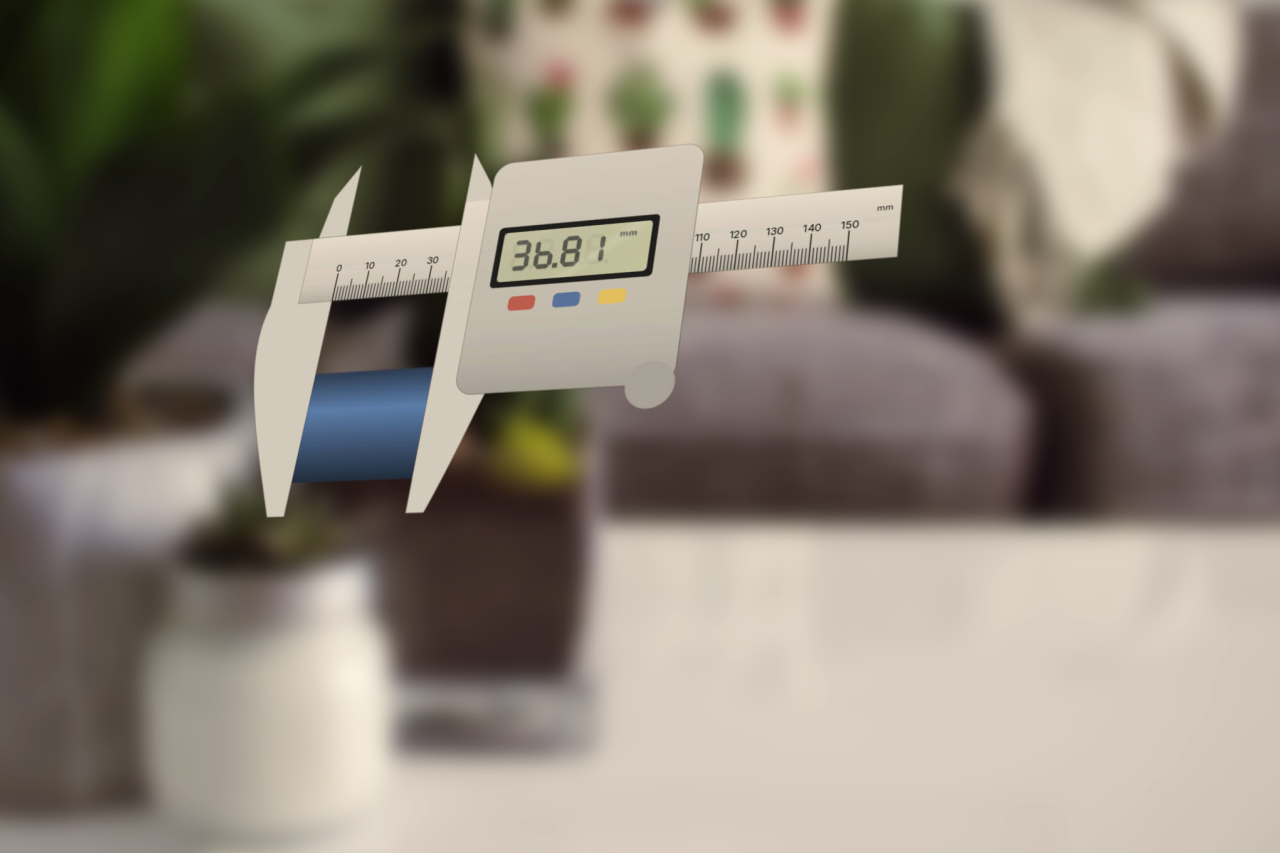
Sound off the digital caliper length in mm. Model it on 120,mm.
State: 36.81,mm
